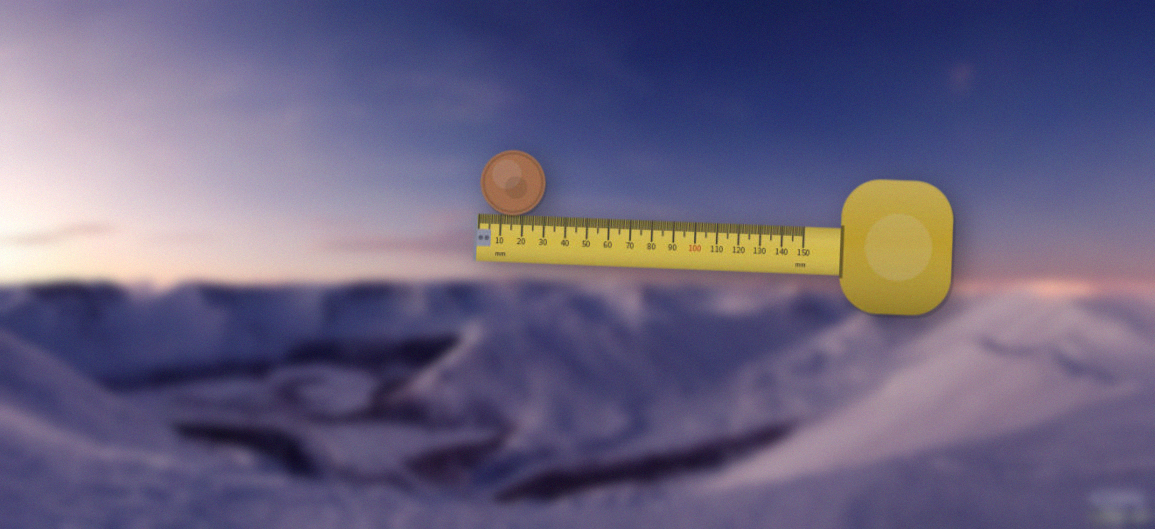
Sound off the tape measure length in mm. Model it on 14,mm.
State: 30,mm
